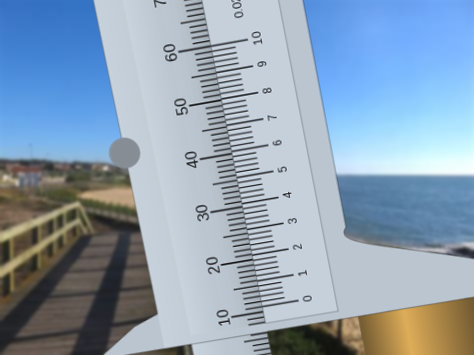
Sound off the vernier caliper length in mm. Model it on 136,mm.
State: 11.0,mm
